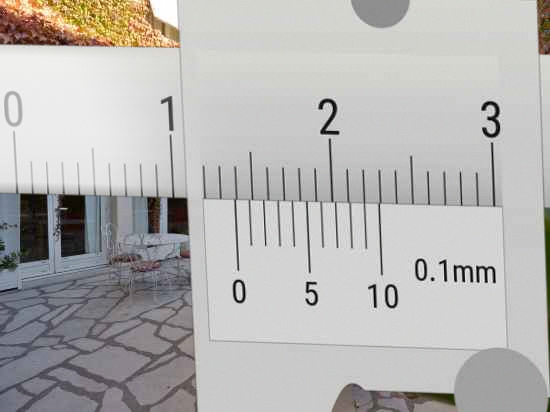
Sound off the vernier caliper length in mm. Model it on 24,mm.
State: 13.9,mm
